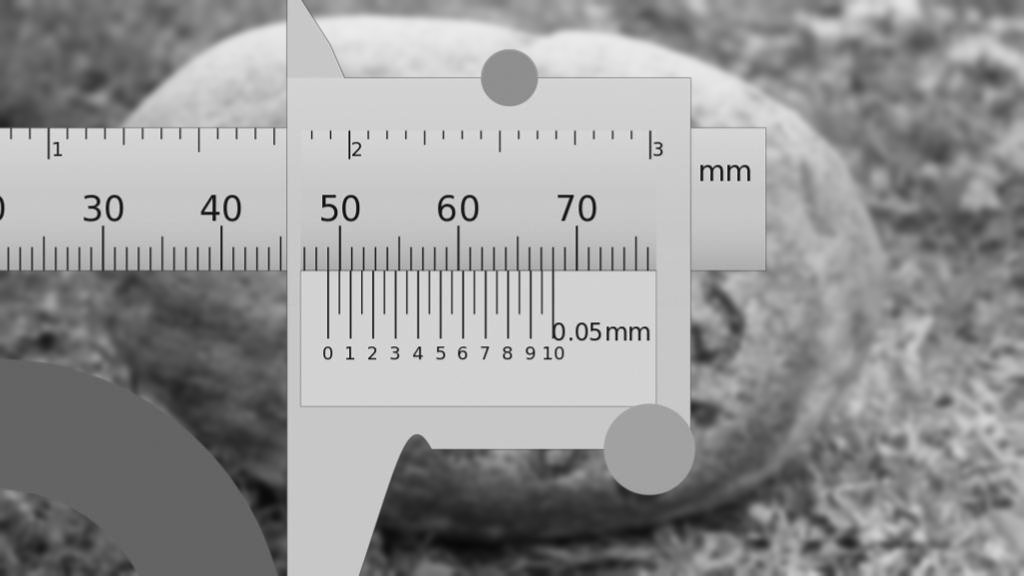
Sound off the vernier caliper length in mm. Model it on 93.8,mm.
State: 49.0,mm
